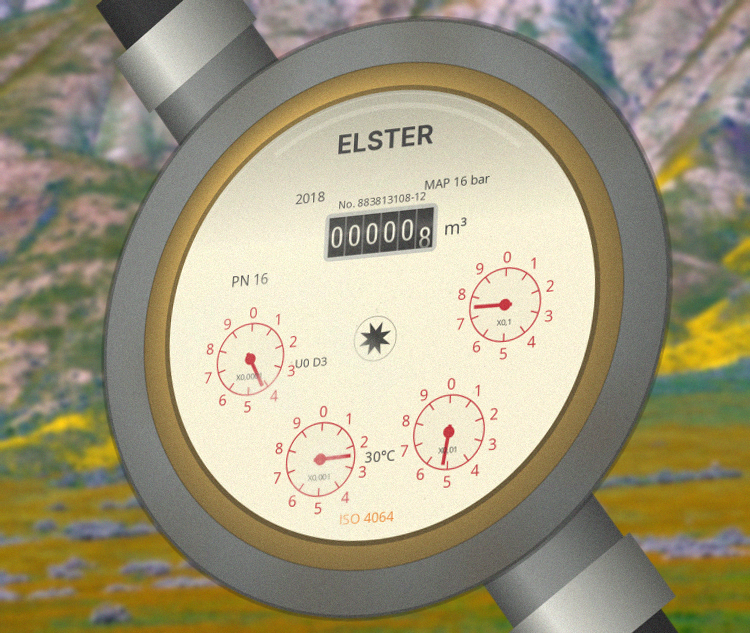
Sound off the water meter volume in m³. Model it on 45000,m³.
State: 7.7524,m³
